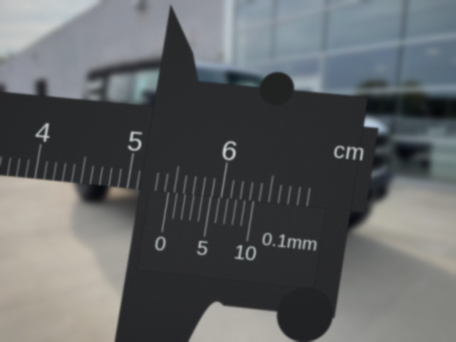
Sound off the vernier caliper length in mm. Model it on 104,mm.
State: 54.4,mm
